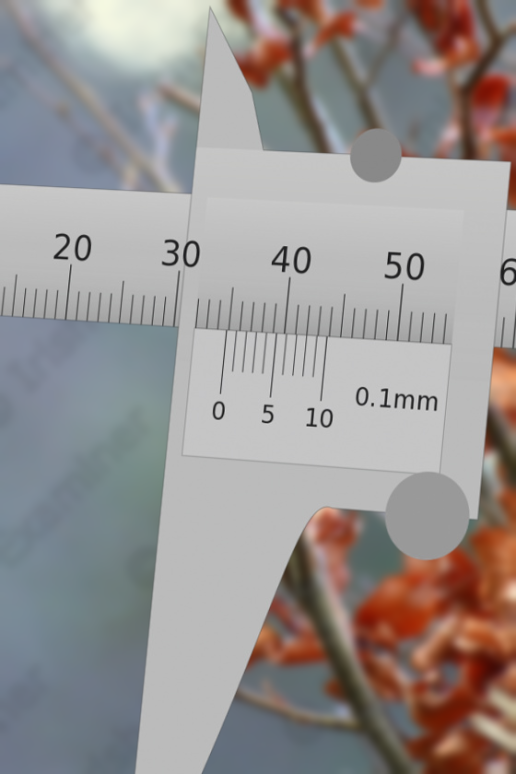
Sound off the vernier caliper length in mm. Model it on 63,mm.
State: 34.8,mm
